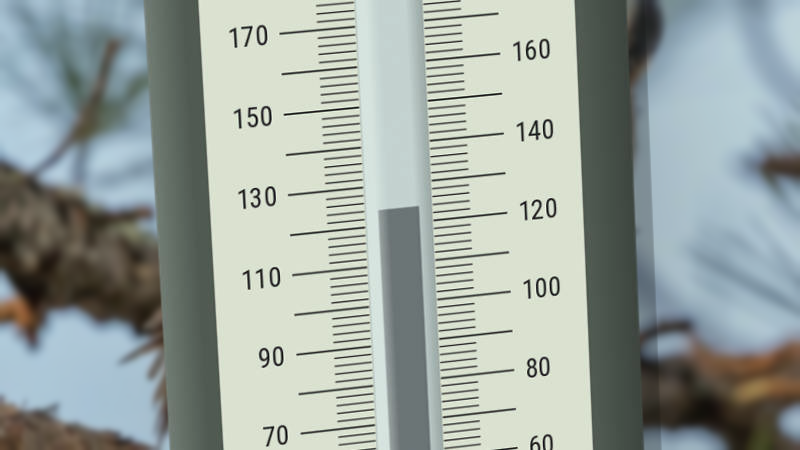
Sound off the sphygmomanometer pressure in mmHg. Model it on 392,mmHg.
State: 124,mmHg
